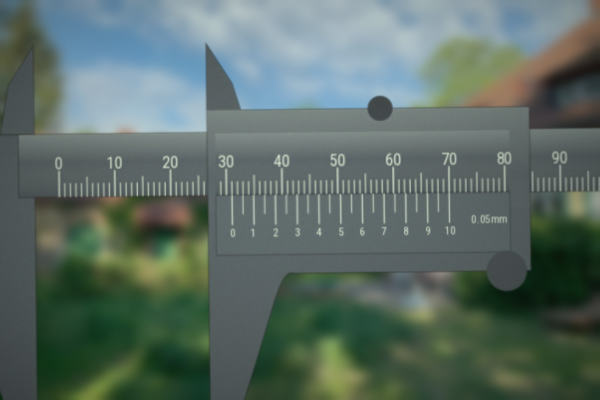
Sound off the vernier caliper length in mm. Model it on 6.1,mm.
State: 31.0,mm
